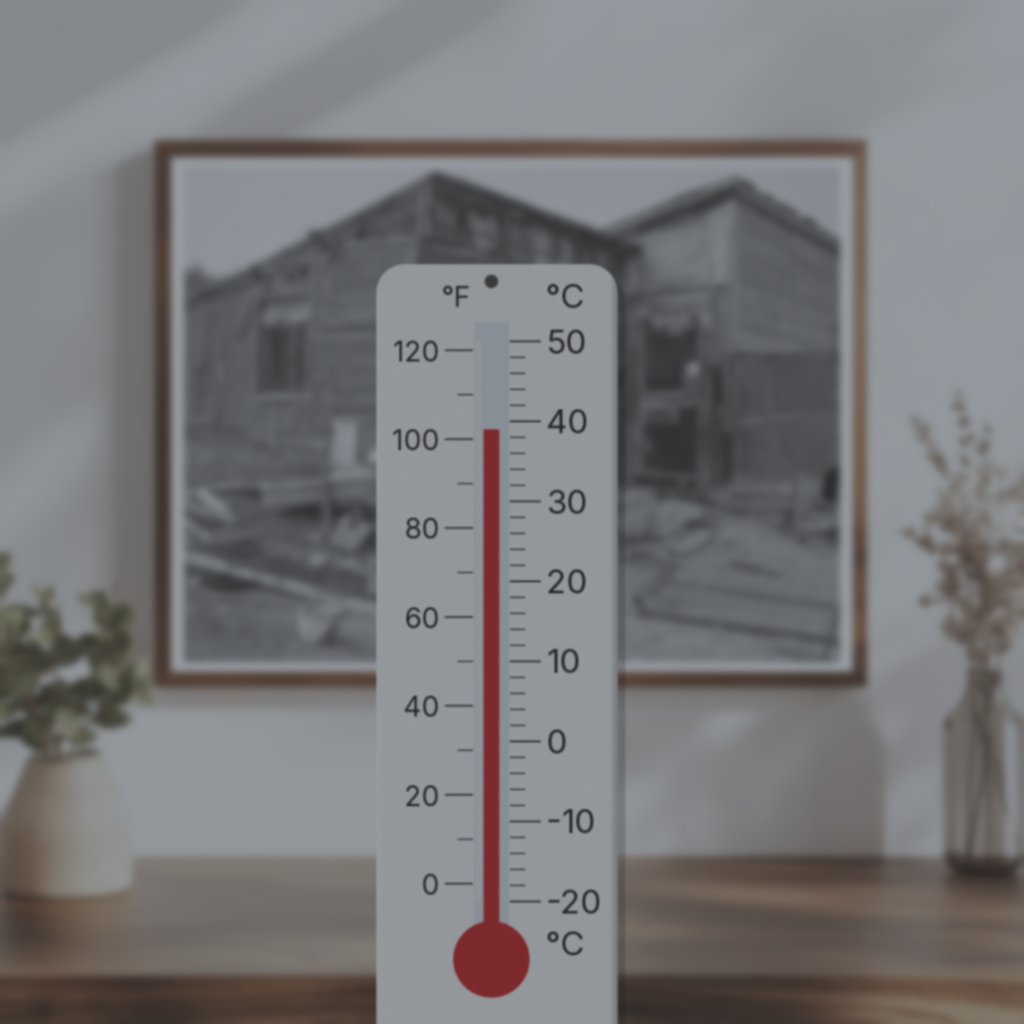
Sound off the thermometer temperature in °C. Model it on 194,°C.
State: 39,°C
